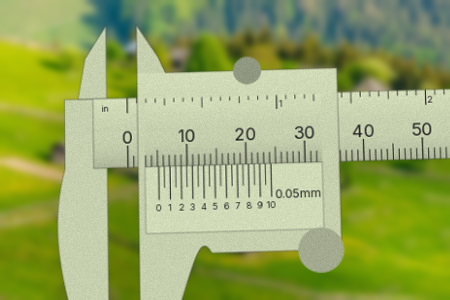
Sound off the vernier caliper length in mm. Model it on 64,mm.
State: 5.2,mm
